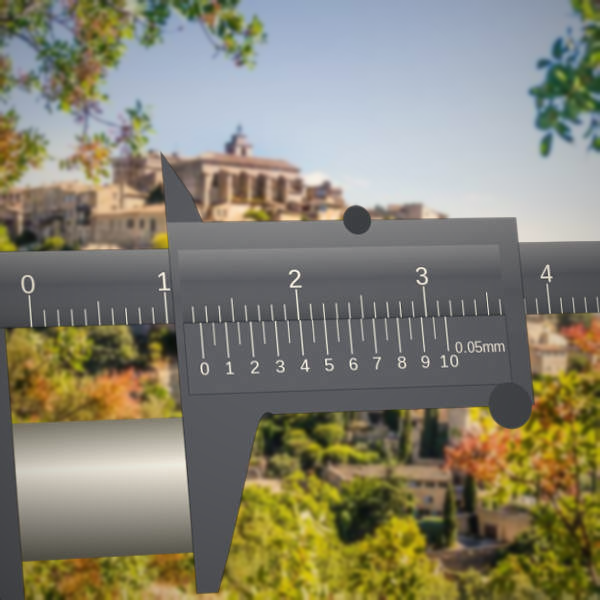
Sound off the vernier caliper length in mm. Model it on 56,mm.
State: 12.5,mm
